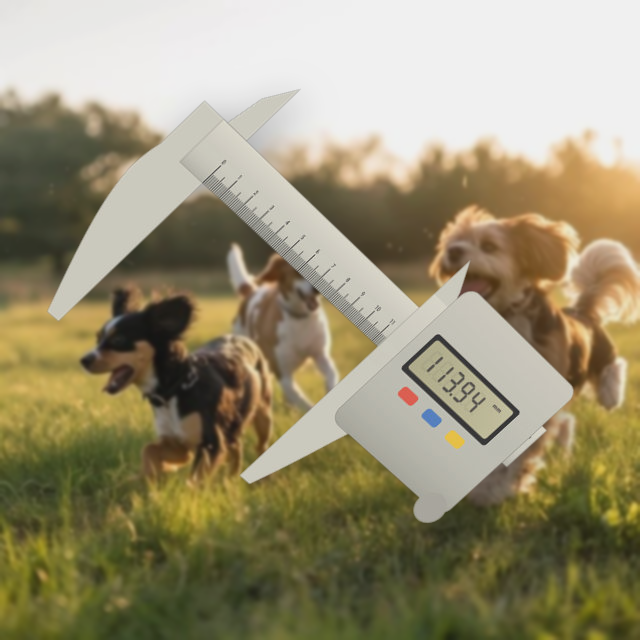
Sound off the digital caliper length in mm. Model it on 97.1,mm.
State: 113.94,mm
